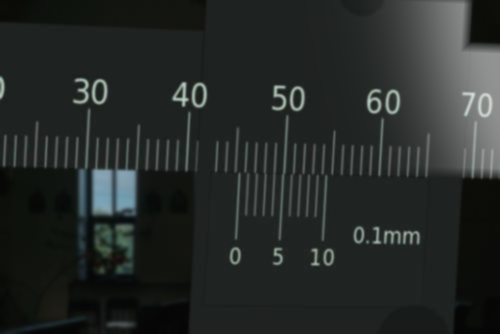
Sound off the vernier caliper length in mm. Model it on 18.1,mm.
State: 45.4,mm
